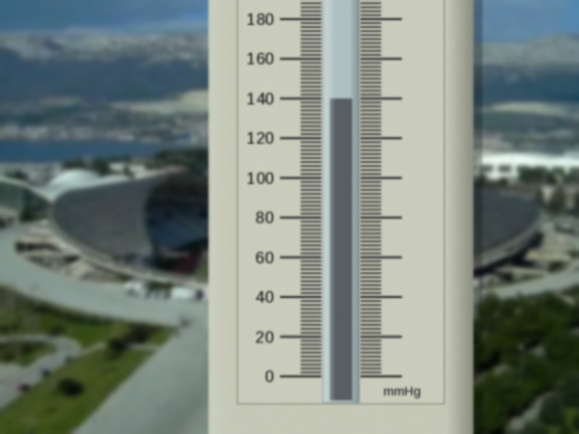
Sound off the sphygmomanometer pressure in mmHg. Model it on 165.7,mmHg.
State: 140,mmHg
